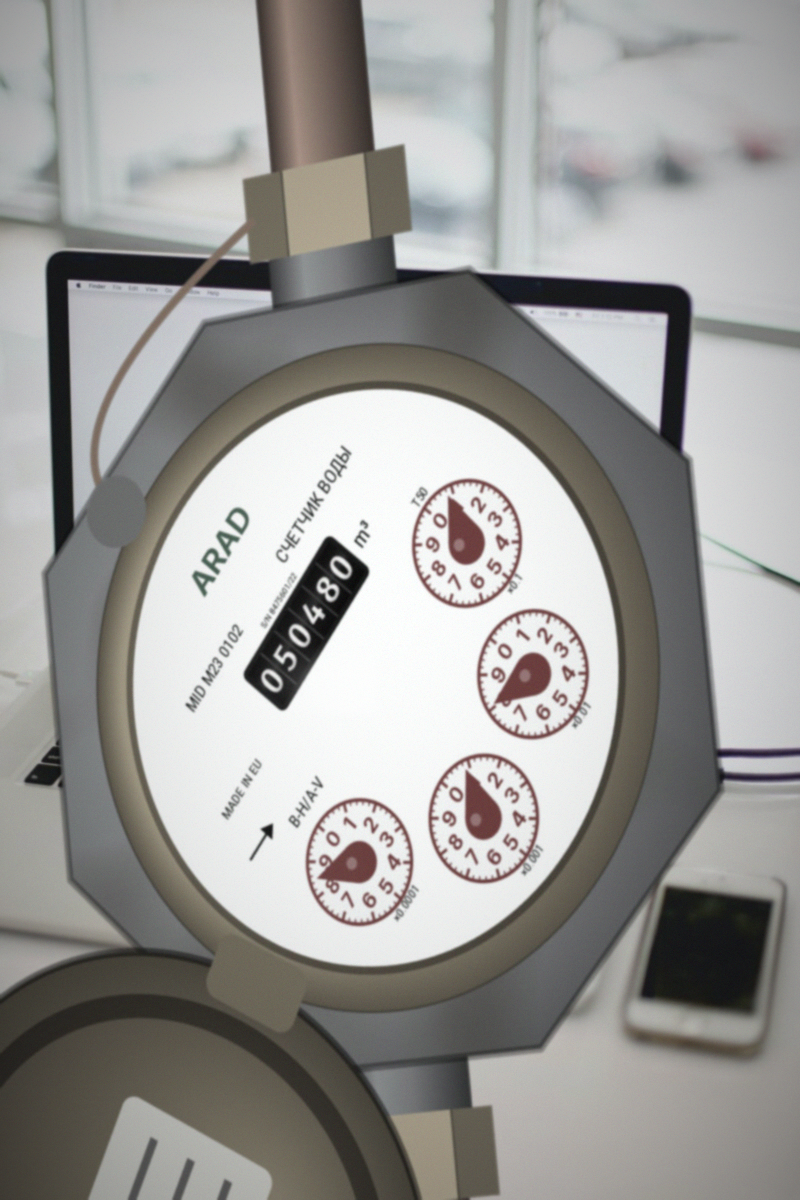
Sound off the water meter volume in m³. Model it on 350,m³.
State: 50480.0808,m³
